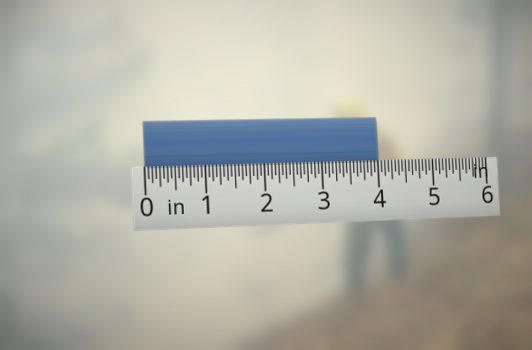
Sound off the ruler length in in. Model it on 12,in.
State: 4,in
